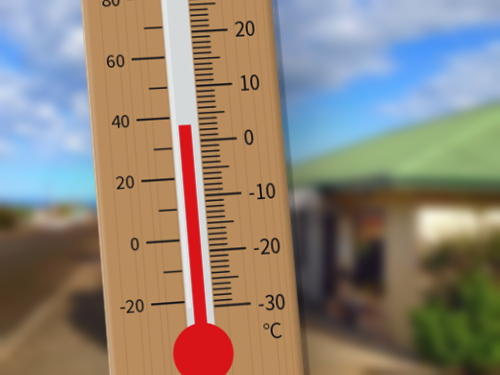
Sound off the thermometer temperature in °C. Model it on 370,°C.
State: 3,°C
